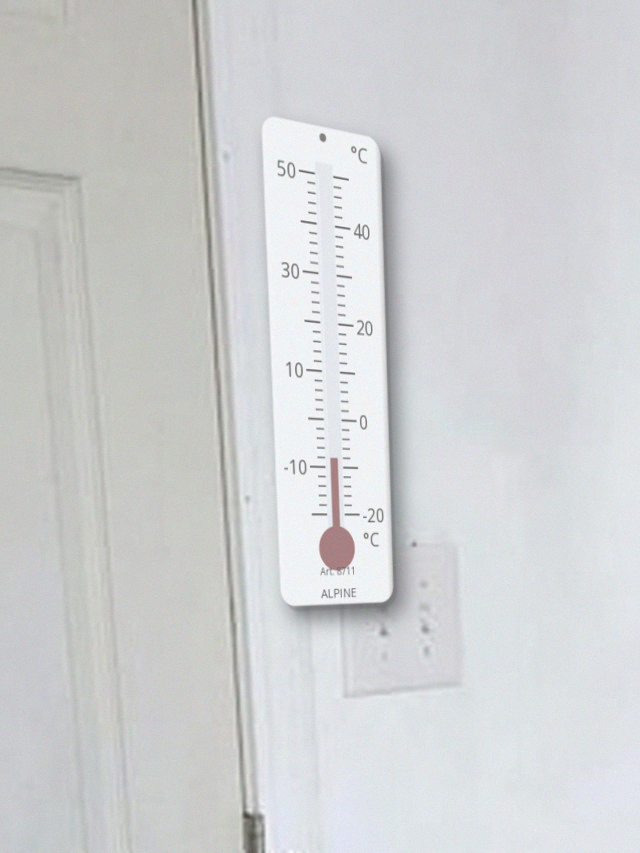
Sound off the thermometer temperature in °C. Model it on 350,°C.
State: -8,°C
